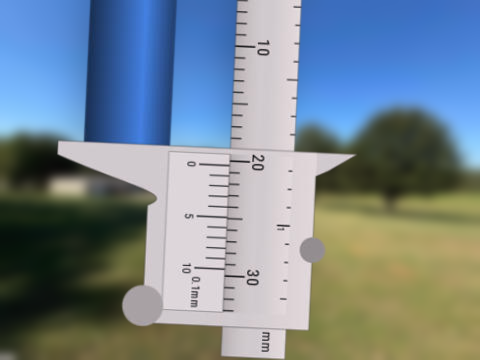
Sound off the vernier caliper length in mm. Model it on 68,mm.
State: 20.4,mm
